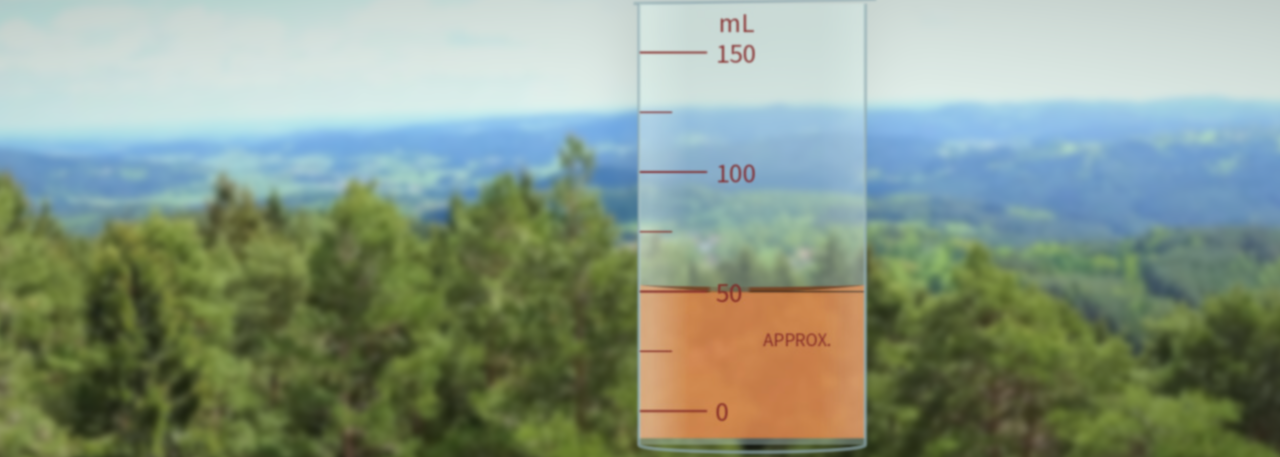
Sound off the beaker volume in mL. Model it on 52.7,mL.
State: 50,mL
